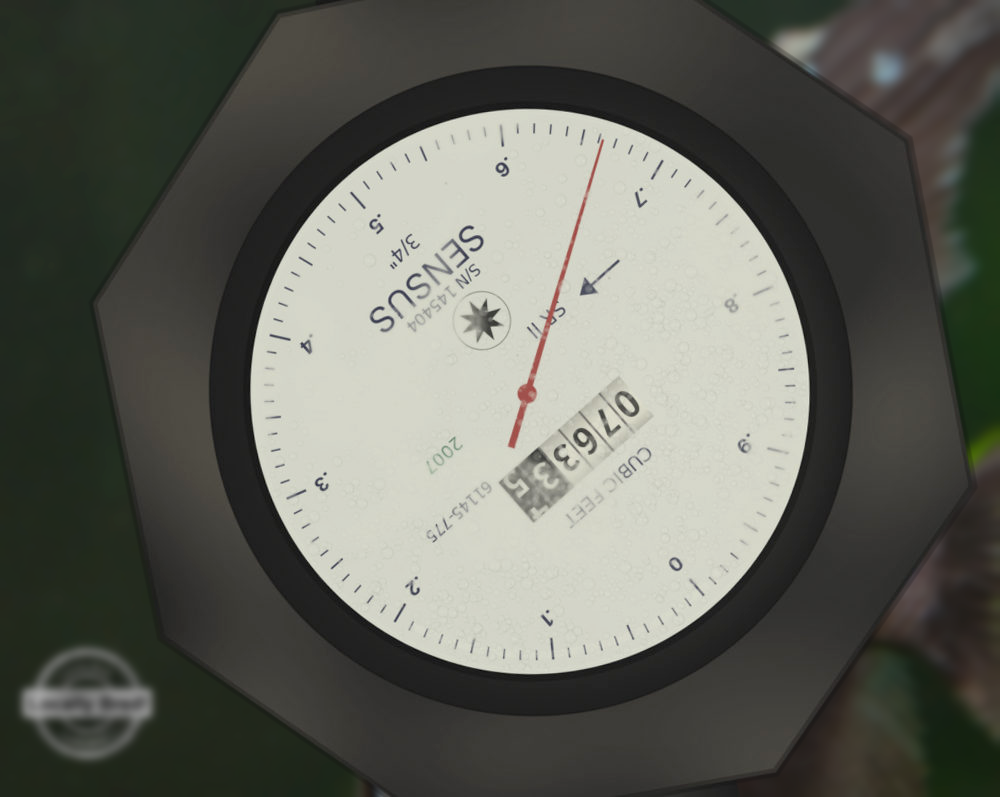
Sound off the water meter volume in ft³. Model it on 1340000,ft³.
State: 76334.66,ft³
